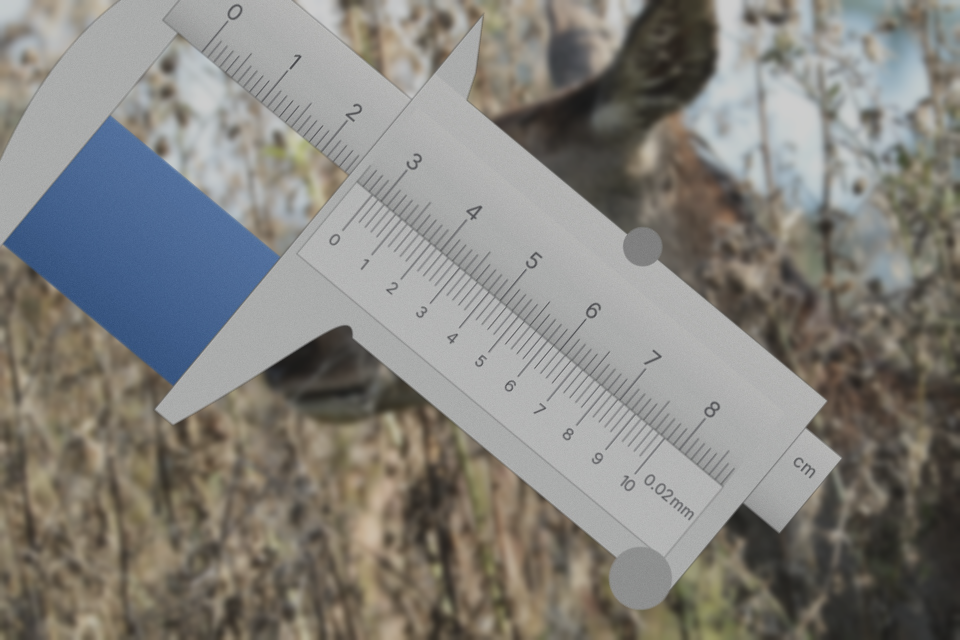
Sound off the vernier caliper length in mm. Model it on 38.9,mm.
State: 28.6,mm
